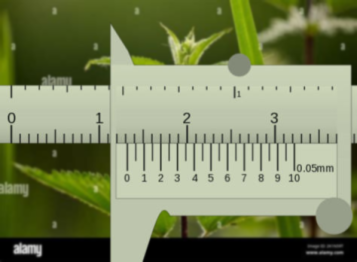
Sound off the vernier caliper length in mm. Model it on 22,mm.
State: 13.2,mm
